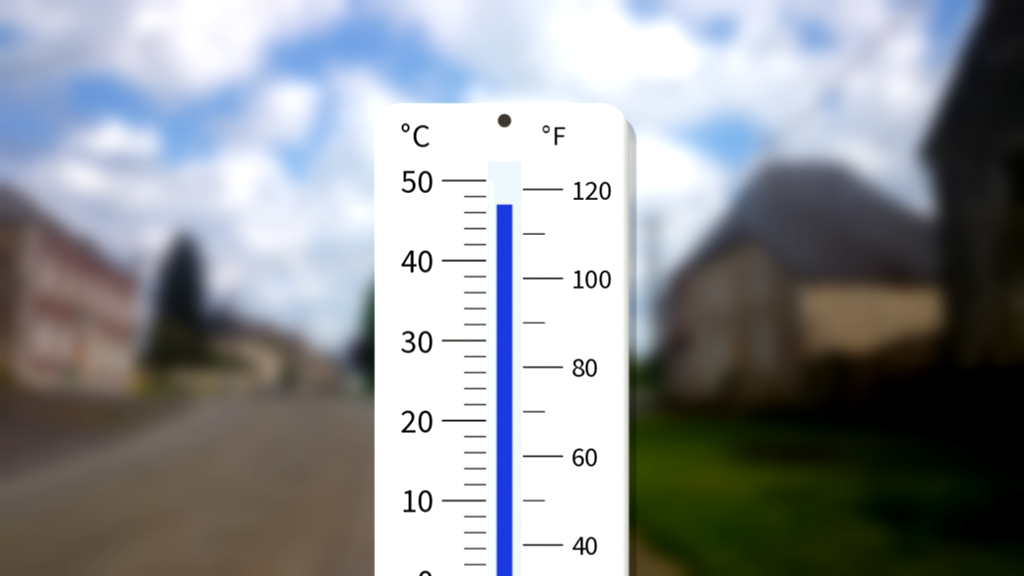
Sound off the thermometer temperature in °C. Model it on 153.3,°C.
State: 47,°C
